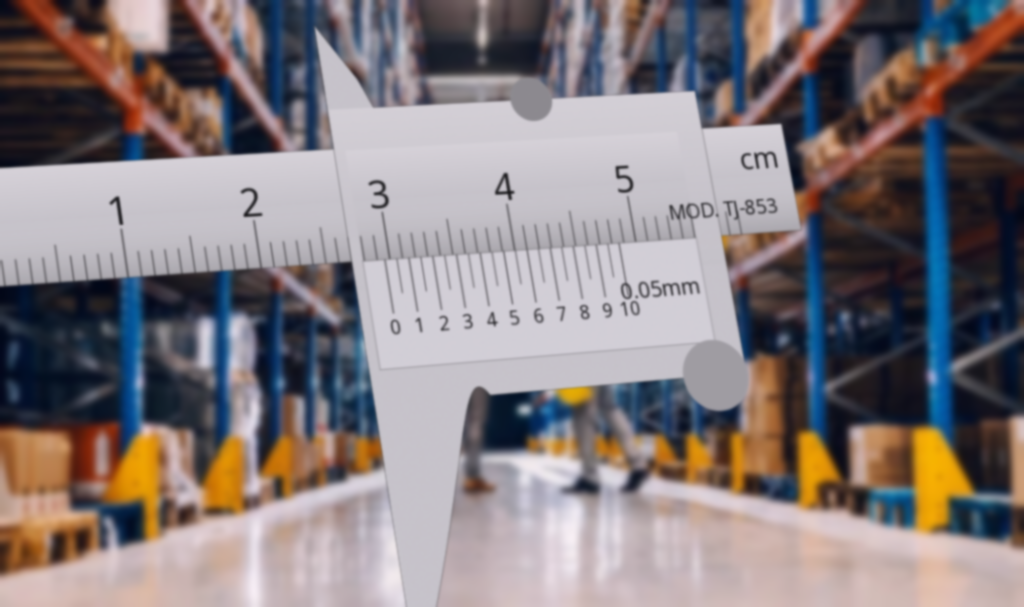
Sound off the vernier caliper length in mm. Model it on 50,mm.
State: 29.6,mm
